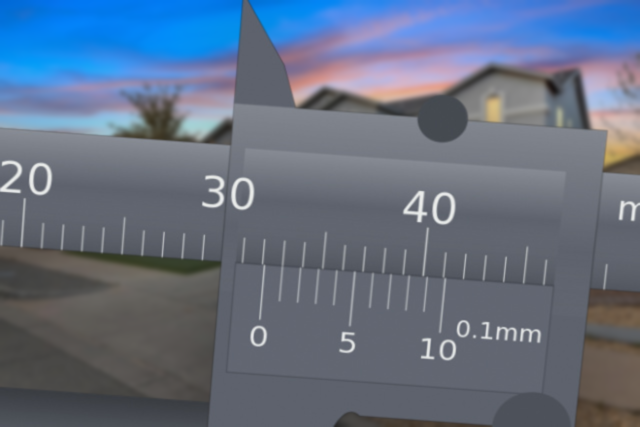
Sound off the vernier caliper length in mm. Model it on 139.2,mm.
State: 32.1,mm
